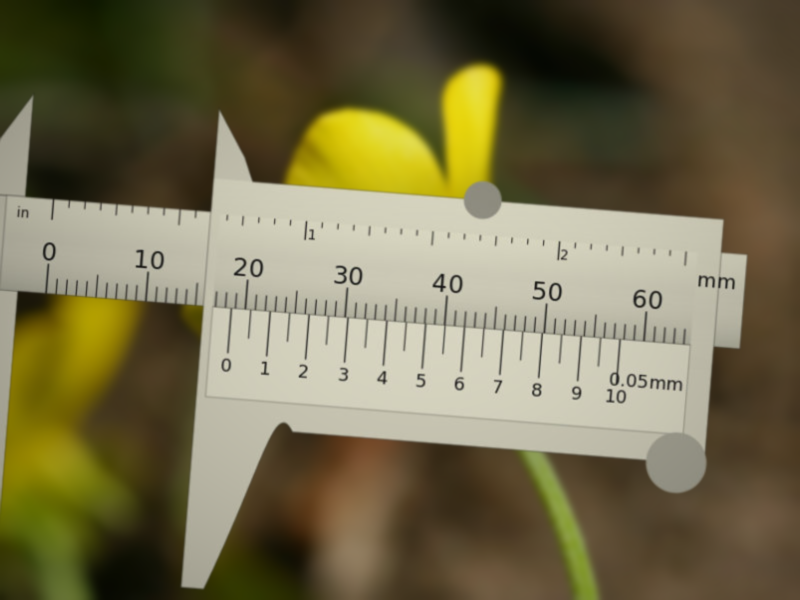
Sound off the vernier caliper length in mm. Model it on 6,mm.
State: 18.6,mm
